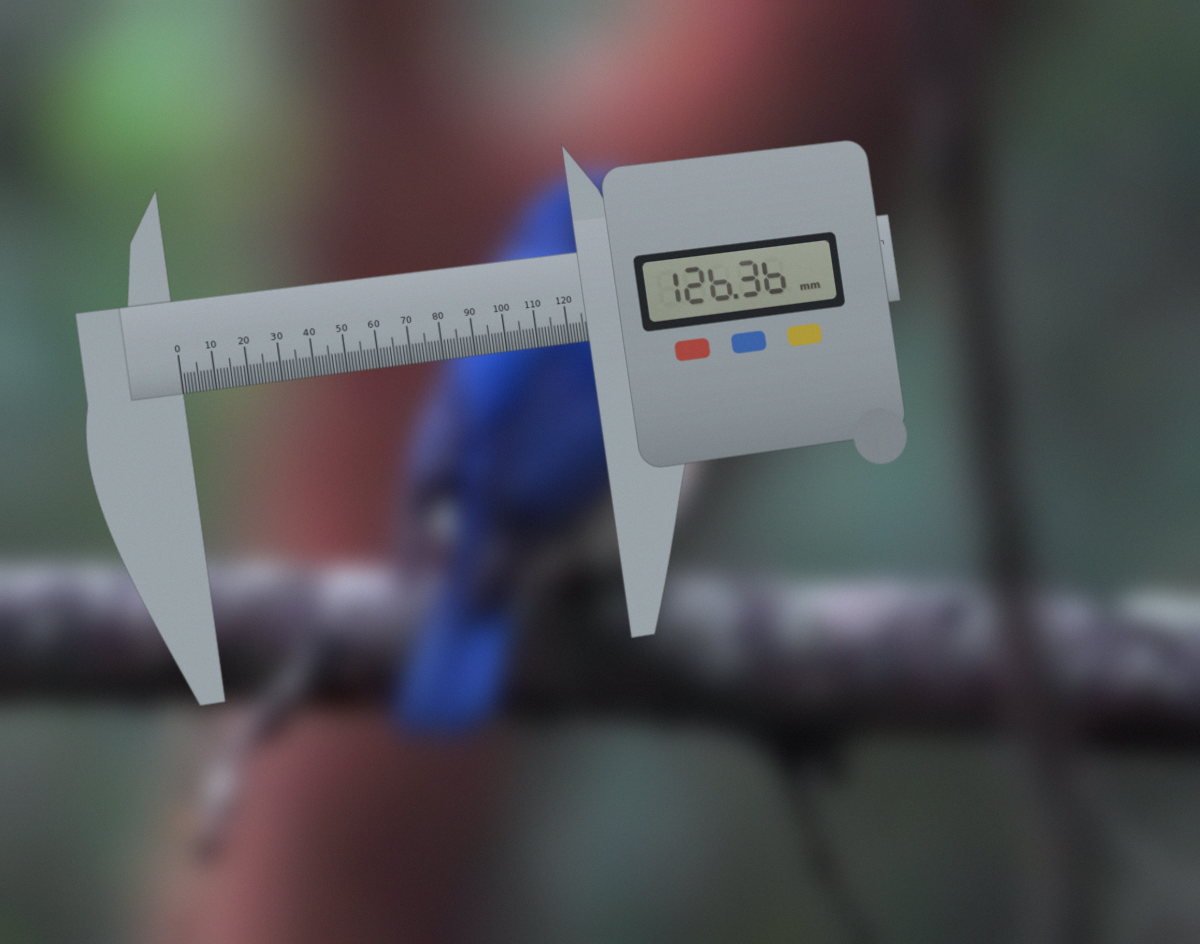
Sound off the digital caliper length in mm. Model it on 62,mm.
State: 126.36,mm
